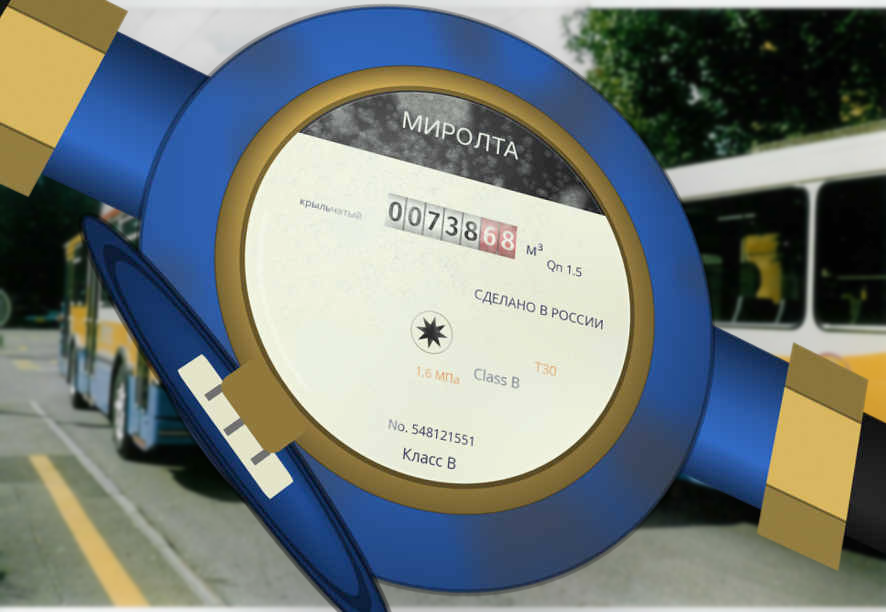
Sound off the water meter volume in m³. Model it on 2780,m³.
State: 738.68,m³
